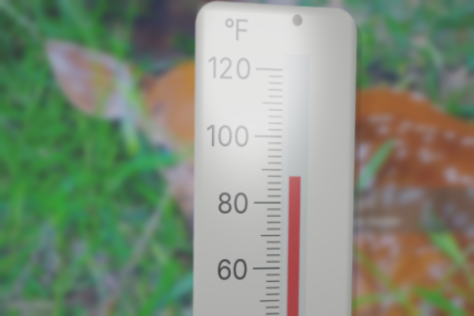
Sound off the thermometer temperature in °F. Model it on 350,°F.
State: 88,°F
